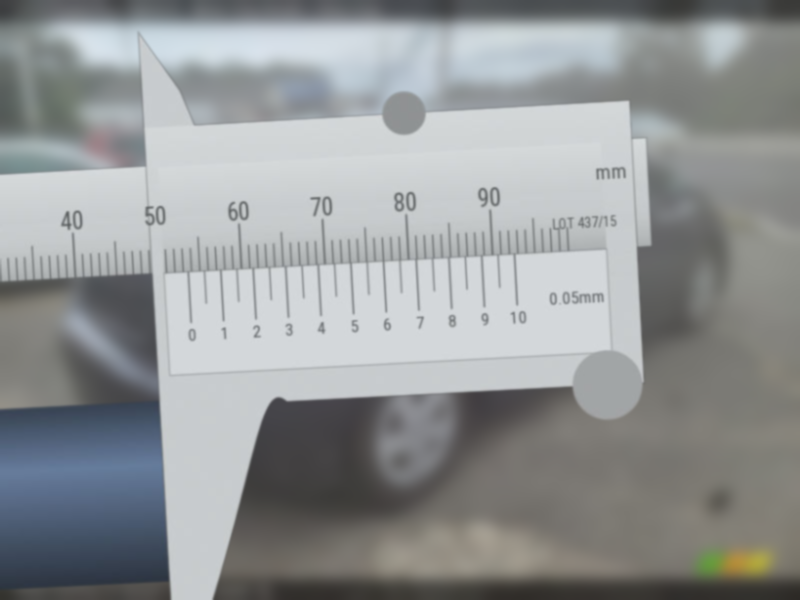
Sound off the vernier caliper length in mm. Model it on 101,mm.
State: 53.6,mm
